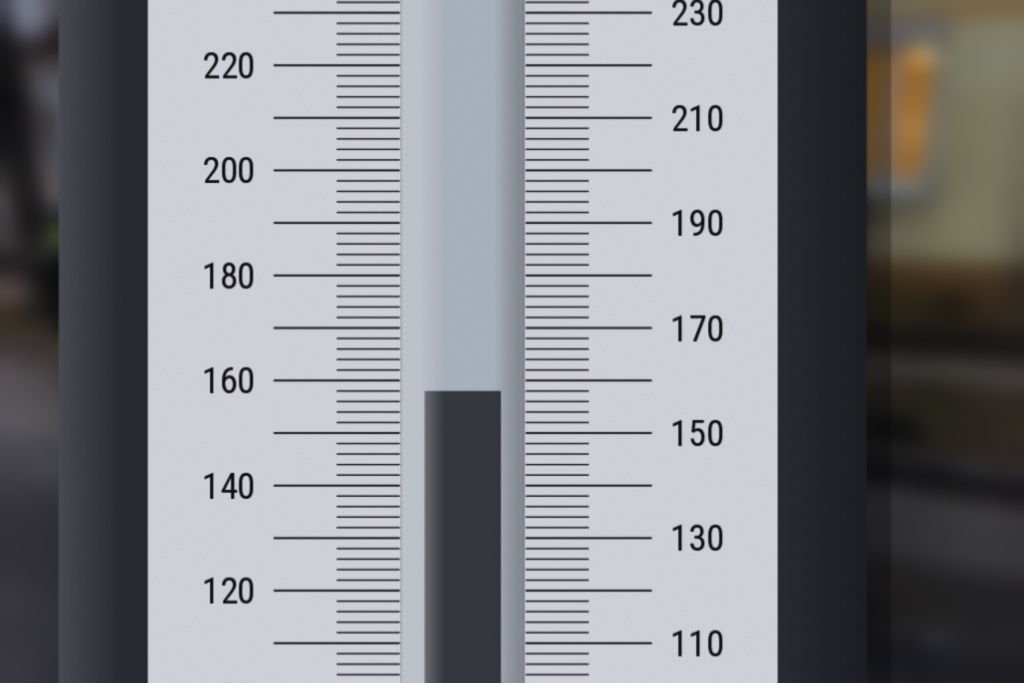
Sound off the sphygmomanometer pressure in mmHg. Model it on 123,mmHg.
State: 158,mmHg
